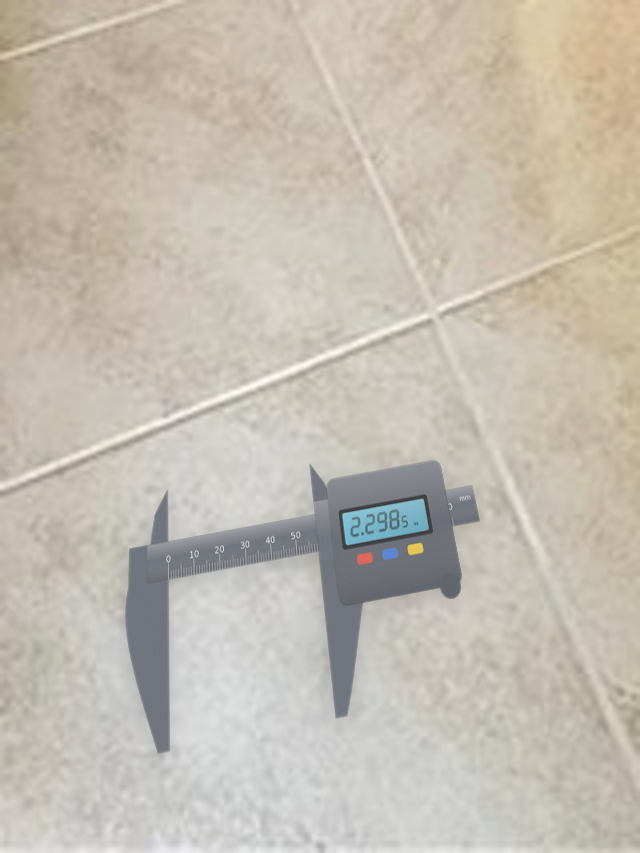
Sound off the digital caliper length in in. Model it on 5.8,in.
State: 2.2985,in
